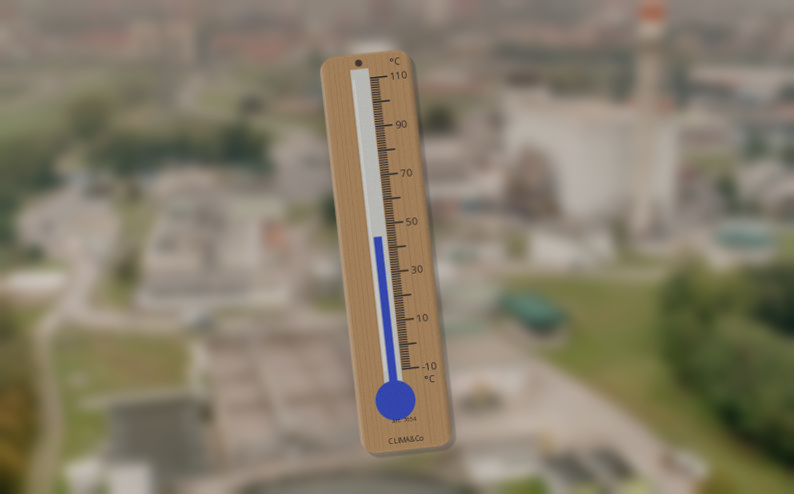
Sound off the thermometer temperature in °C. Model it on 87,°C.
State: 45,°C
